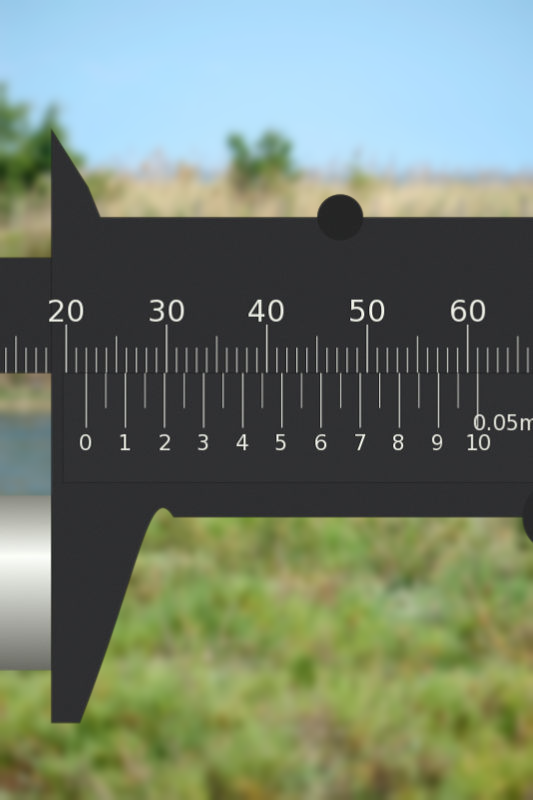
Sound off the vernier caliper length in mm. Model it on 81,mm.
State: 22.0,mm
